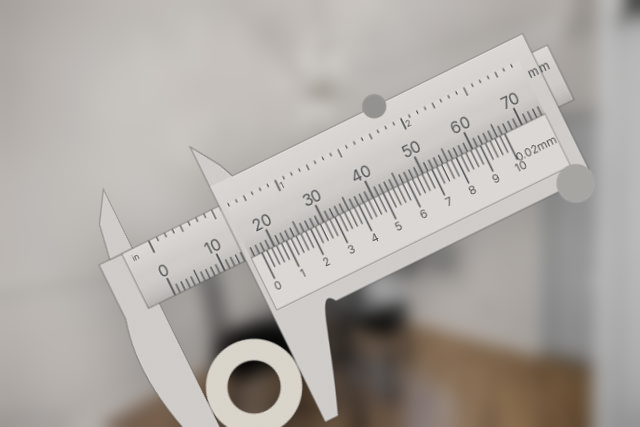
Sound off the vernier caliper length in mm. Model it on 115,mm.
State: 17.5,mm
